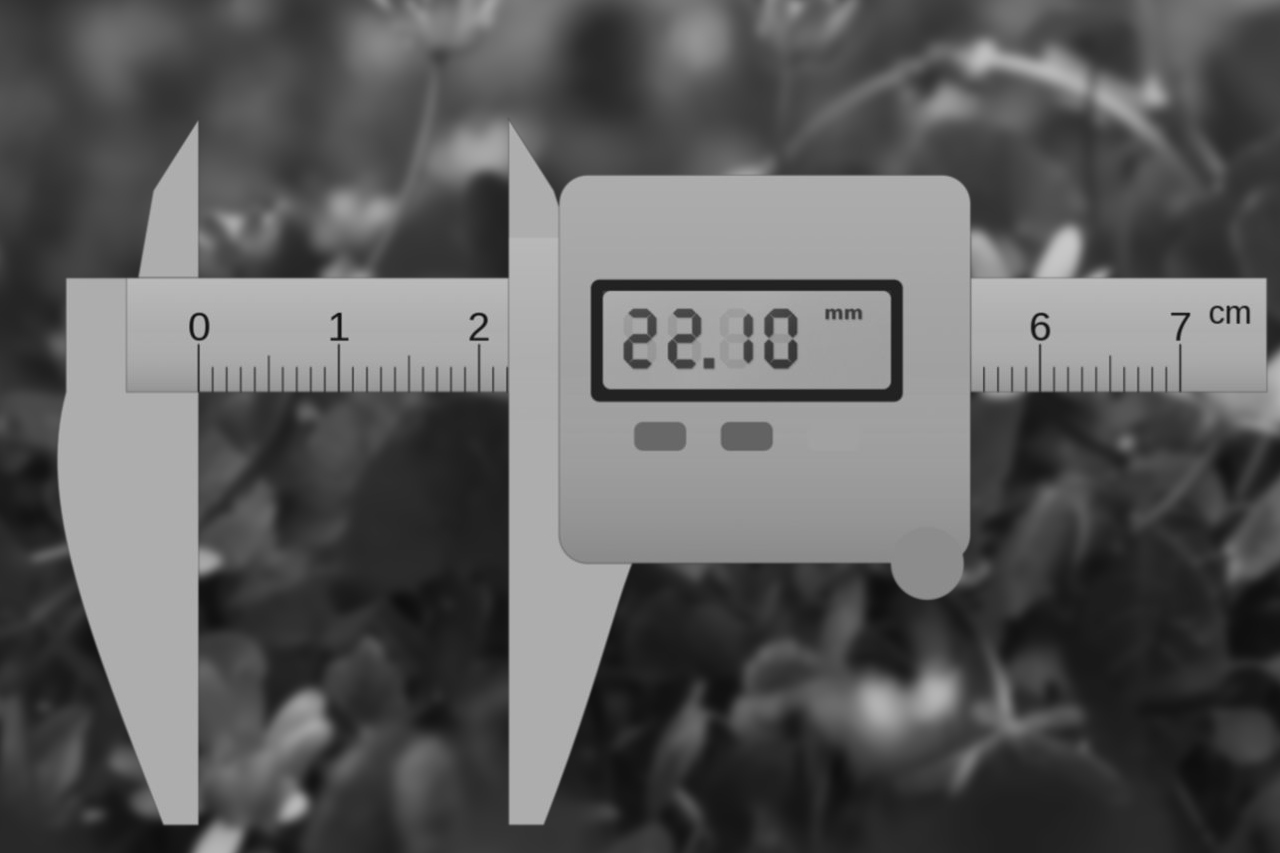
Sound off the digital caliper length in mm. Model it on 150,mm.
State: 22.10,mm
